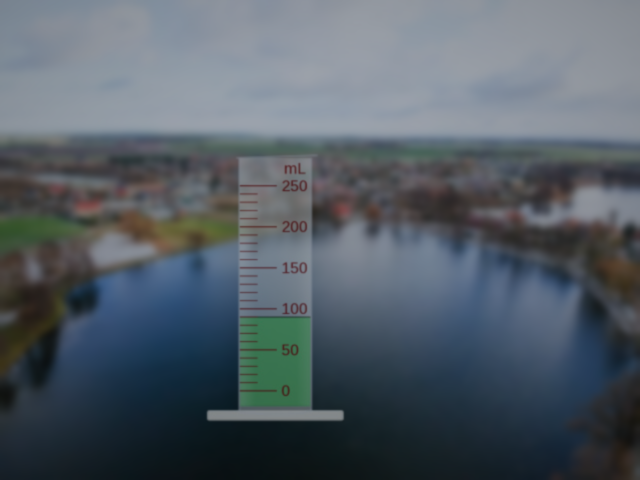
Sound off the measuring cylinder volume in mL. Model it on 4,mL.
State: 90,mL
